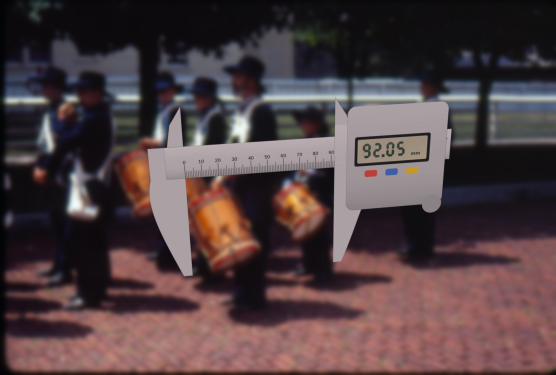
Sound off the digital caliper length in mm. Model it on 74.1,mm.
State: 92.05,mm
